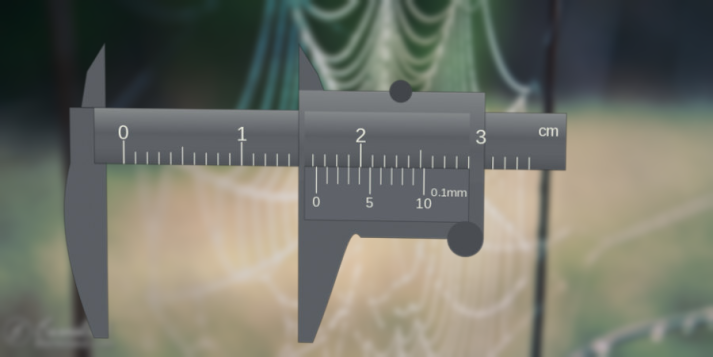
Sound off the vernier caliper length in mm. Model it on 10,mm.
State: 16.3,mm
